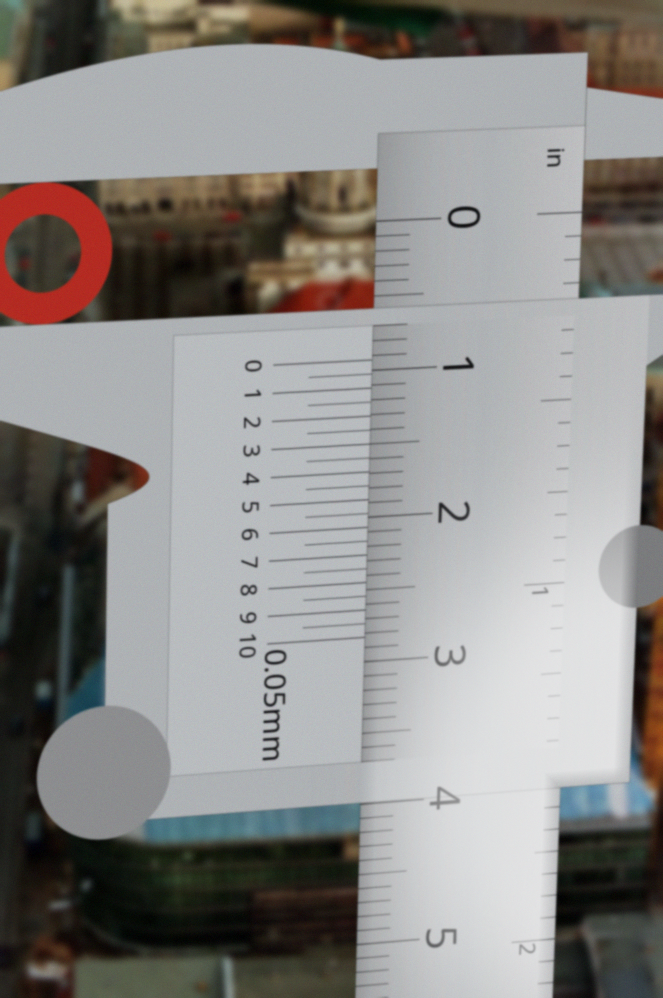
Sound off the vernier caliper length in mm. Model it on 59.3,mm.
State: 9.3,mm
